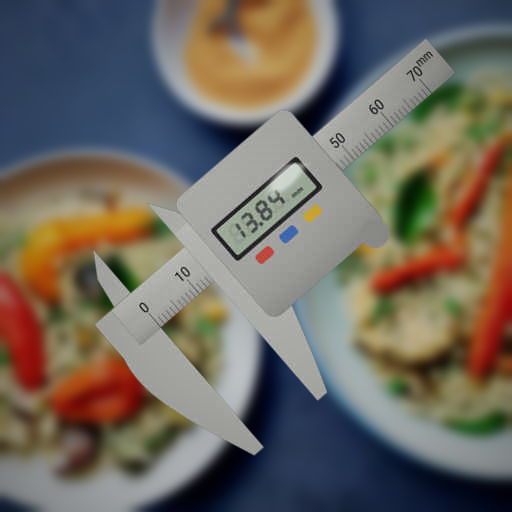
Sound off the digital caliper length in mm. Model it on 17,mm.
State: 13.84,mm
